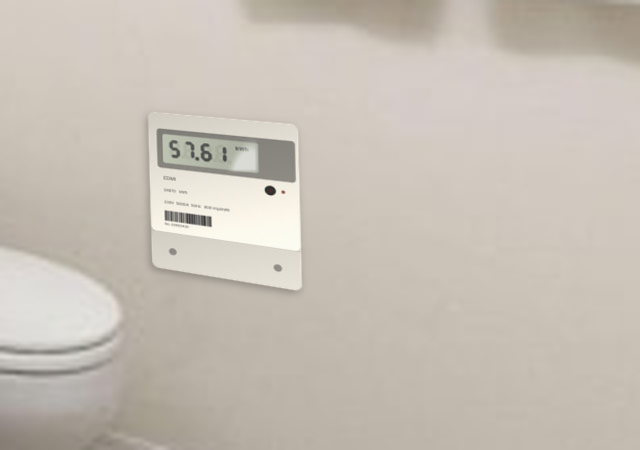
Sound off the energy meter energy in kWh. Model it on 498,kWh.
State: 57.61,kWh
